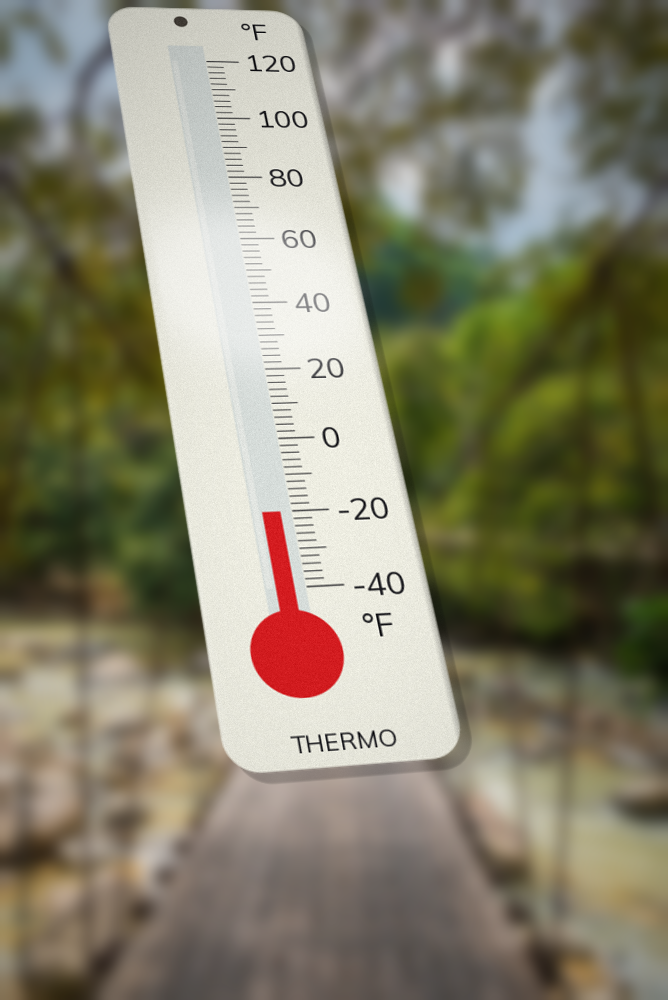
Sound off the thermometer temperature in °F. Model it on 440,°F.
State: -20,°F
